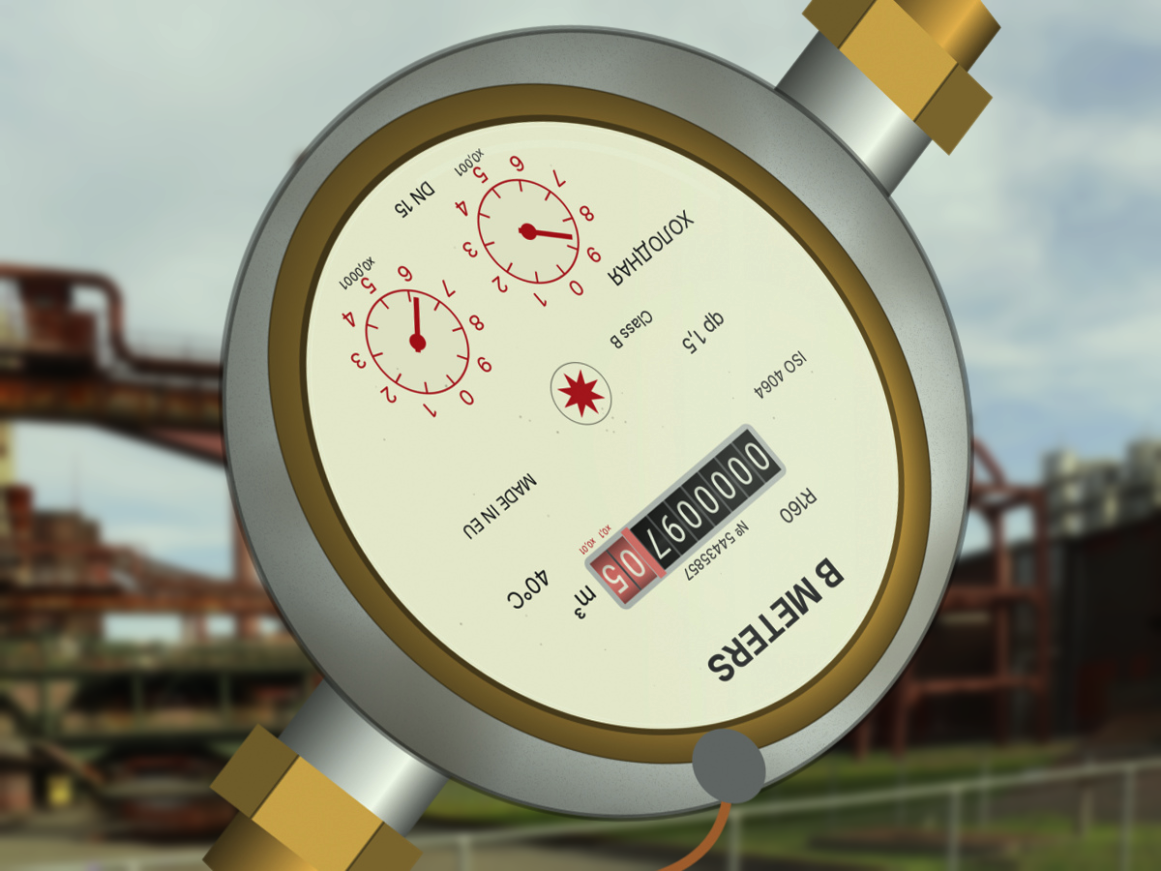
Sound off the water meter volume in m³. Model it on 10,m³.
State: 97.0586,m³
